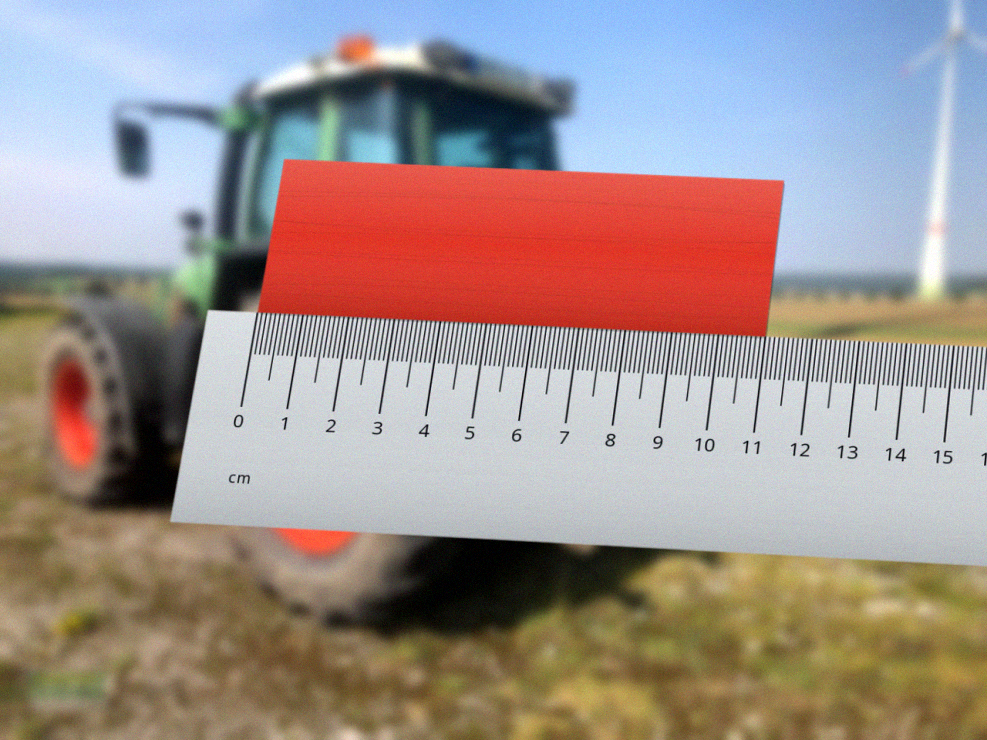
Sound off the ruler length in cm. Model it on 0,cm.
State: 11,cm
